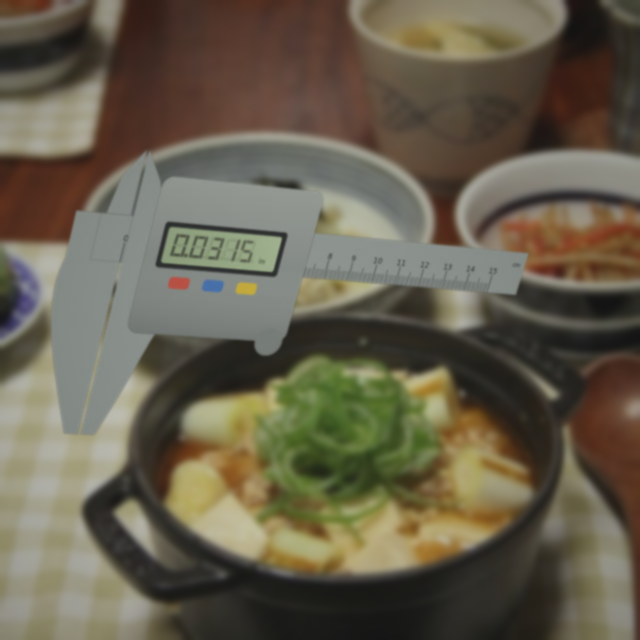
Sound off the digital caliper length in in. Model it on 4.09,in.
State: 0.0315,in
